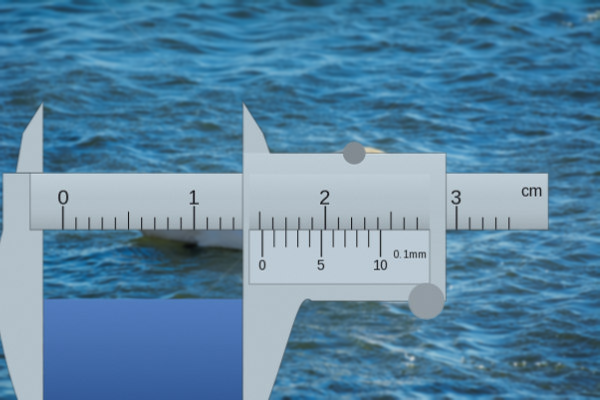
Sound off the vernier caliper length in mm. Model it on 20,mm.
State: 15.2,mm
